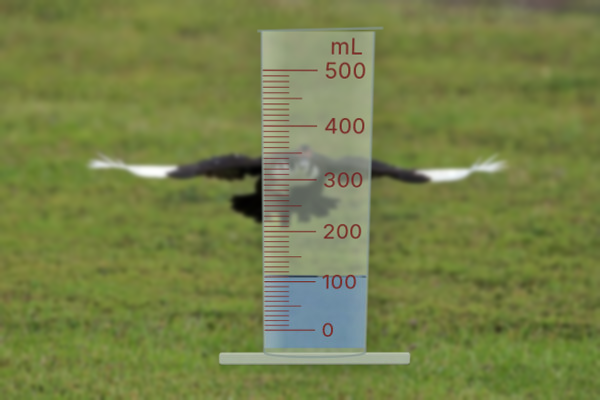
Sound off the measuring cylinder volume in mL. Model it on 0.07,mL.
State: 110,mL
